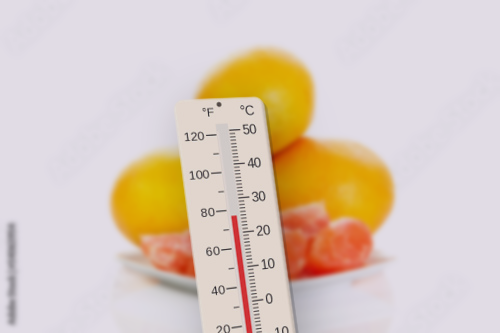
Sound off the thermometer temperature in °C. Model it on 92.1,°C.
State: 25,°C
